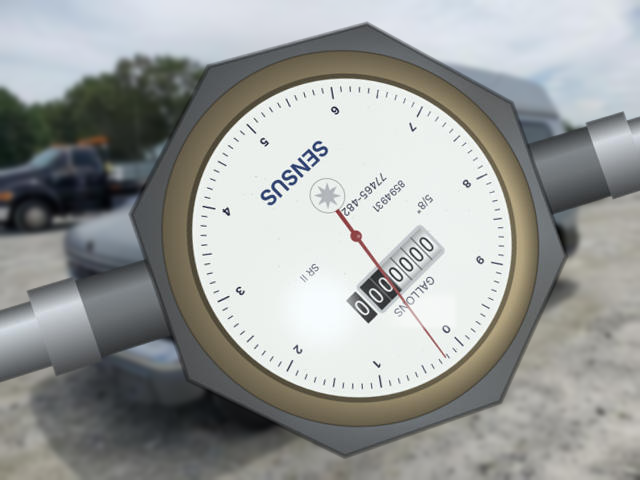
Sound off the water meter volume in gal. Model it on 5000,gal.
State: 0.2,gal
